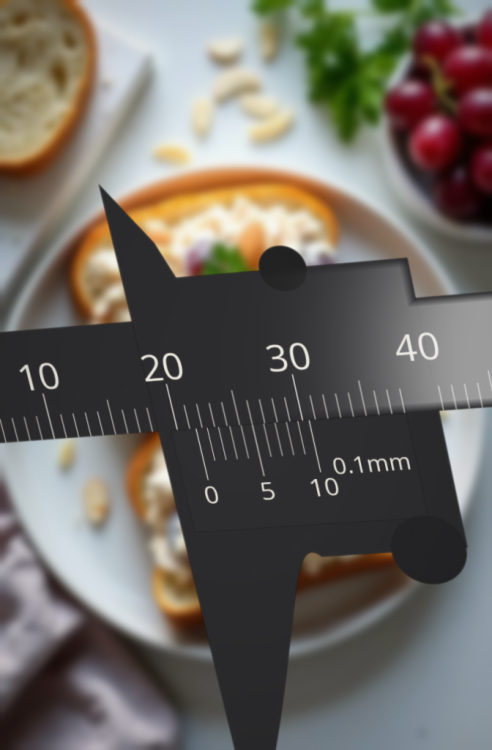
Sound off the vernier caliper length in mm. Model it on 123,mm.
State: 21.5,mm
